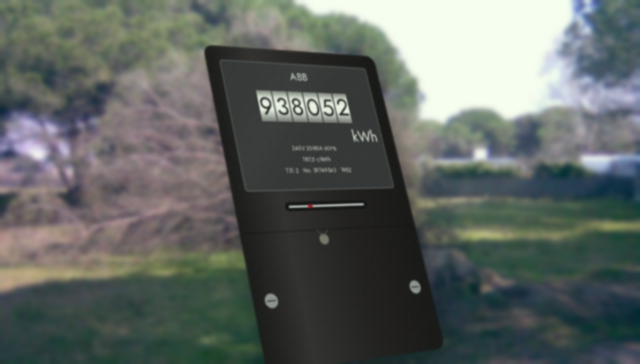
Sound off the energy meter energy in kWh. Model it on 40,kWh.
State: 938052,kWh
